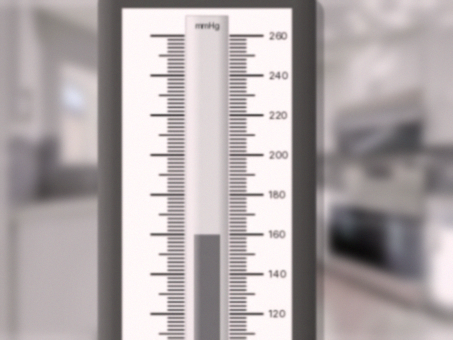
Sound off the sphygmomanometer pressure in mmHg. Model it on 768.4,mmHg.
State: 160,mmHg
